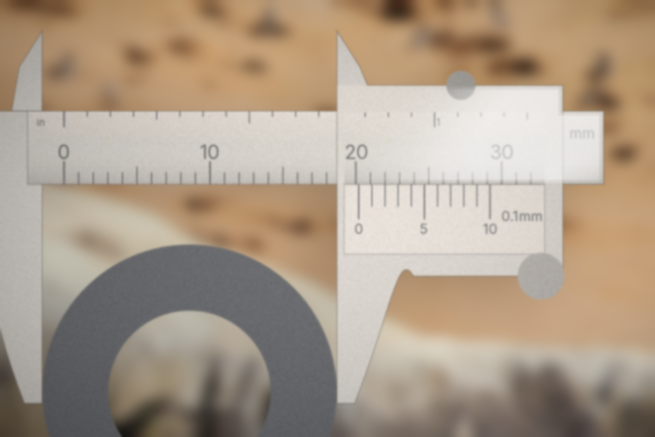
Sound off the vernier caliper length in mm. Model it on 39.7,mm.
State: 20.2,mm
